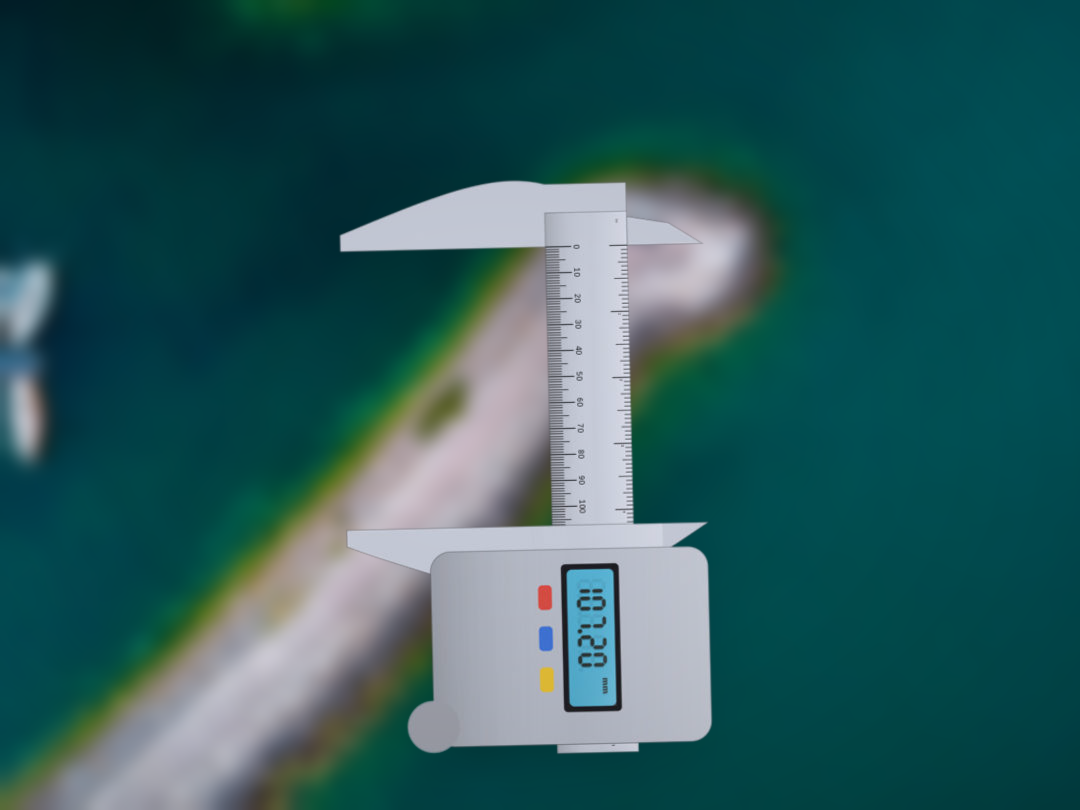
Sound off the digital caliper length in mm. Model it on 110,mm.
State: 107.20,mm
